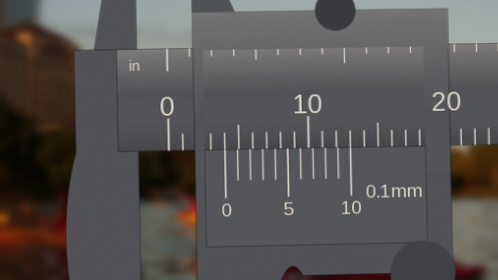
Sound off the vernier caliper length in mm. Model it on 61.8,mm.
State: 4.0,mm
